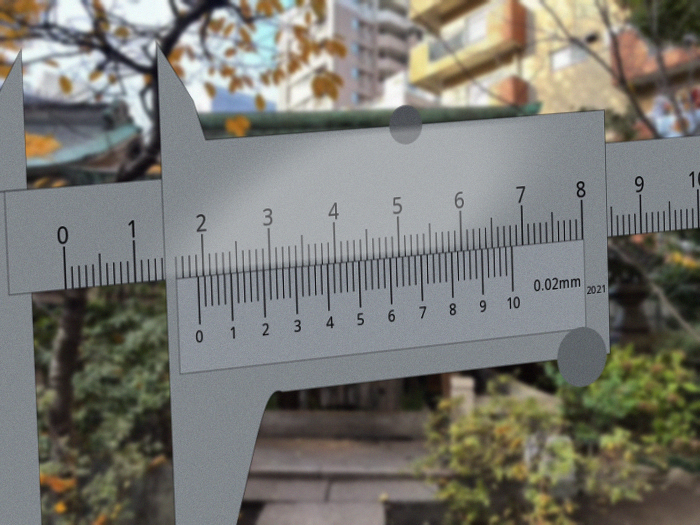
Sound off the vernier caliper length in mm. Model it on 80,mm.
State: 19.2,mm
